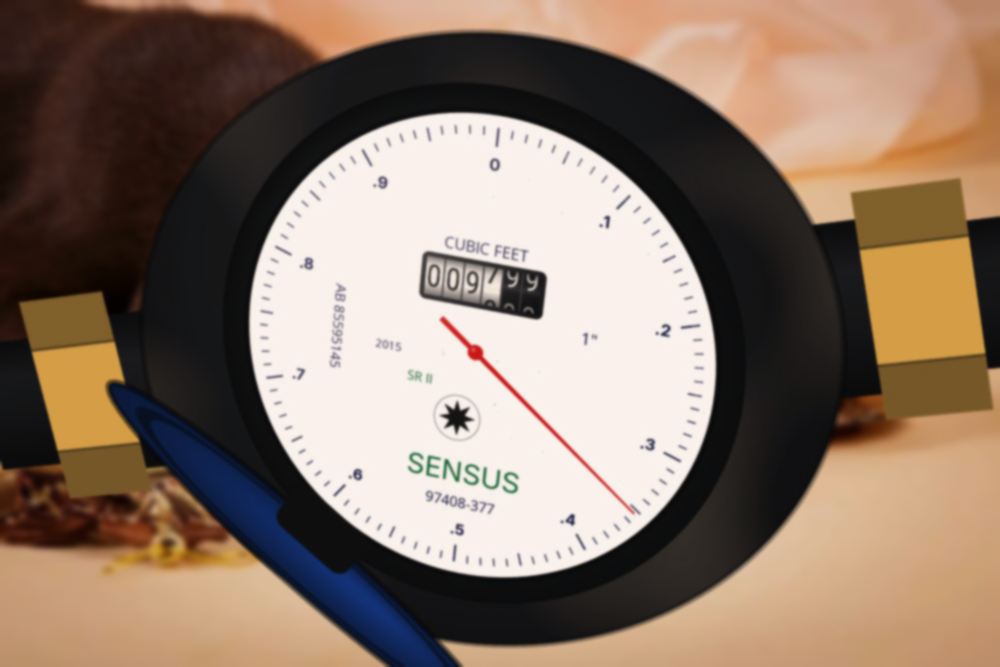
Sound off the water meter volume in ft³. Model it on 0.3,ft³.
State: 9799.35,ft³
